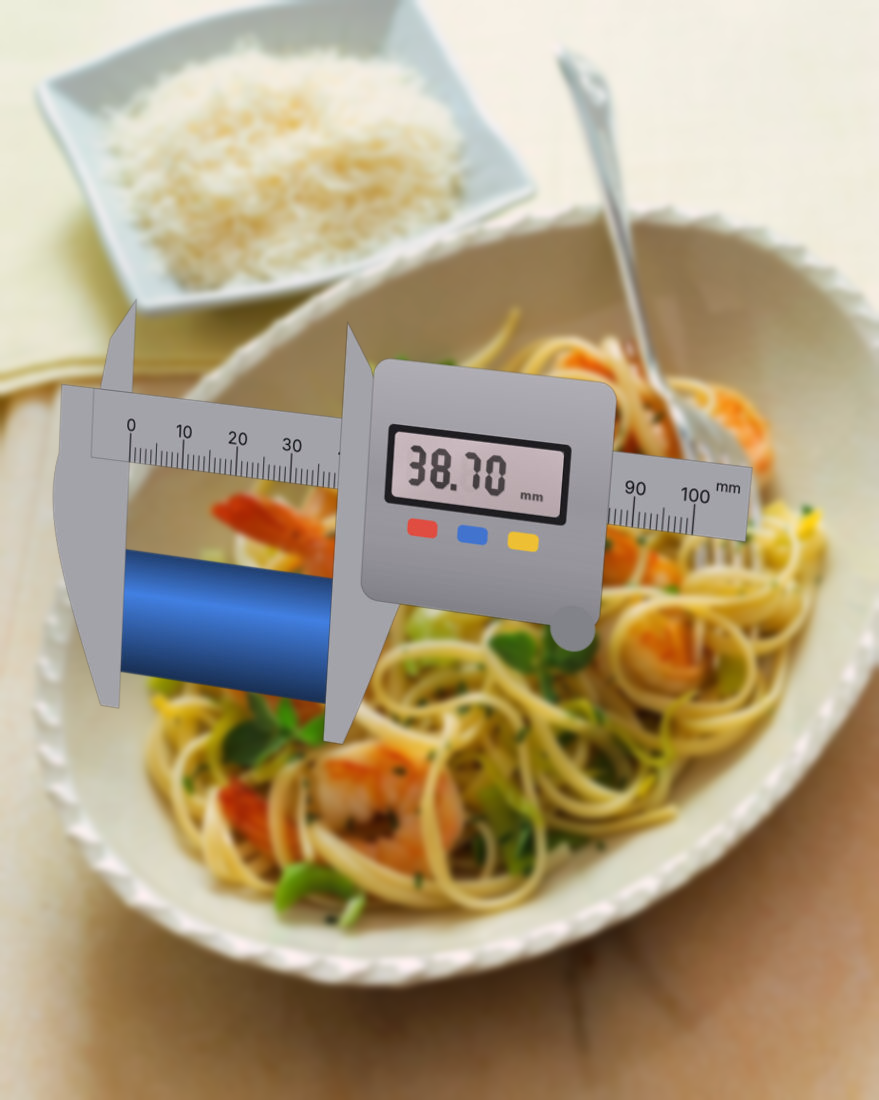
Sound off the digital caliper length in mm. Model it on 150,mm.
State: 38.70,mm
